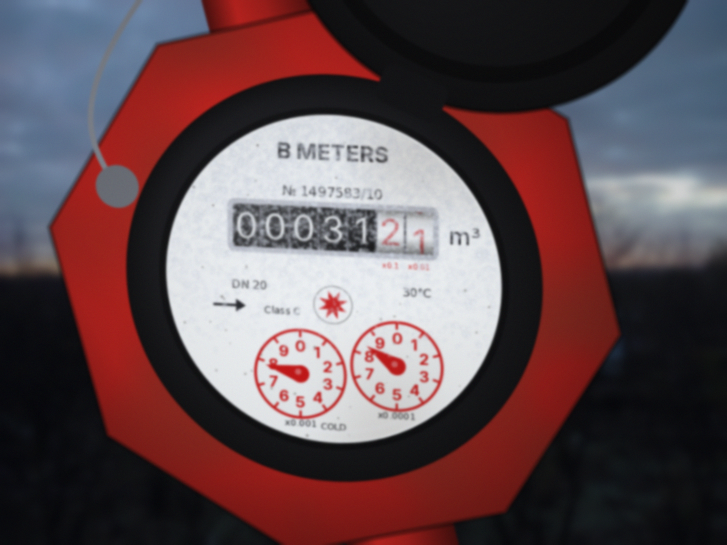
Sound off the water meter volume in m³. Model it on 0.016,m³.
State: 31.2078,m³
